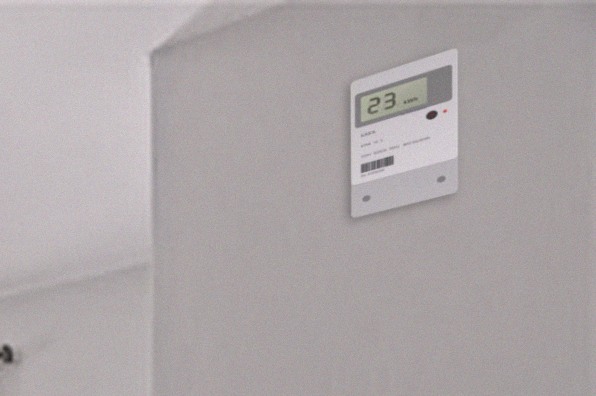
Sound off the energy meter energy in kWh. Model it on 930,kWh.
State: 23,kWh
